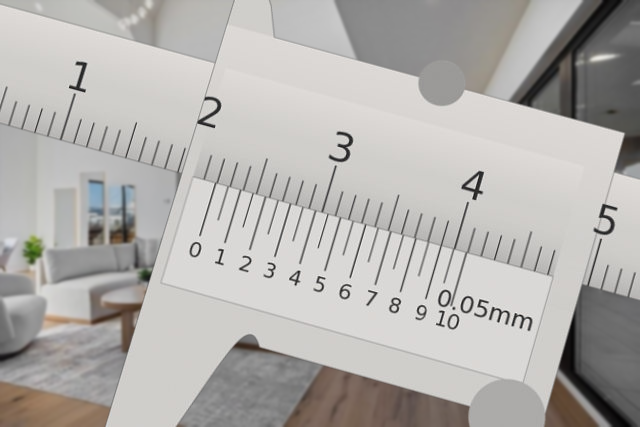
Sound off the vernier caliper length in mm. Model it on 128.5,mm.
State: 21.9,mm
